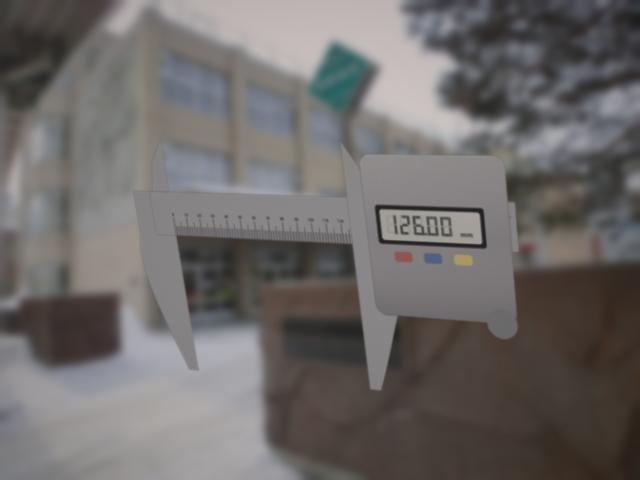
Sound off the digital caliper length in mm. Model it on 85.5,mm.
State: 126.00,mm
